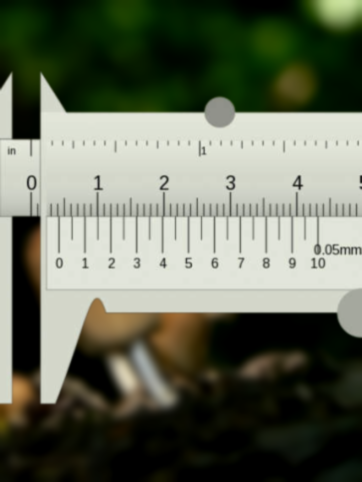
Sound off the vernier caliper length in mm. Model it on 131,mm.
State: 4.2,mm
